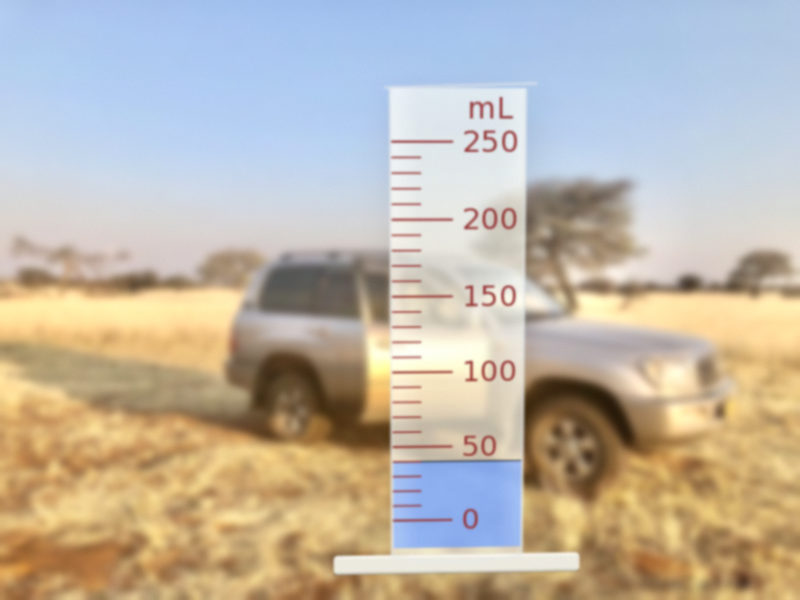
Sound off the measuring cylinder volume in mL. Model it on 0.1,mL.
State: 40,mL
